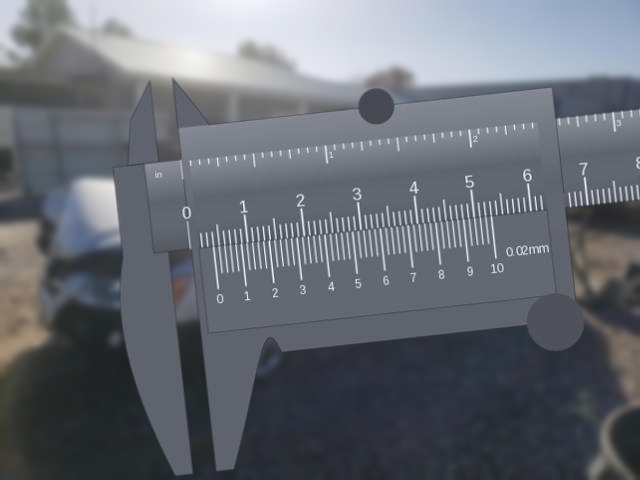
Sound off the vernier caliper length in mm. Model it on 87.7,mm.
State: 4.0,mm
